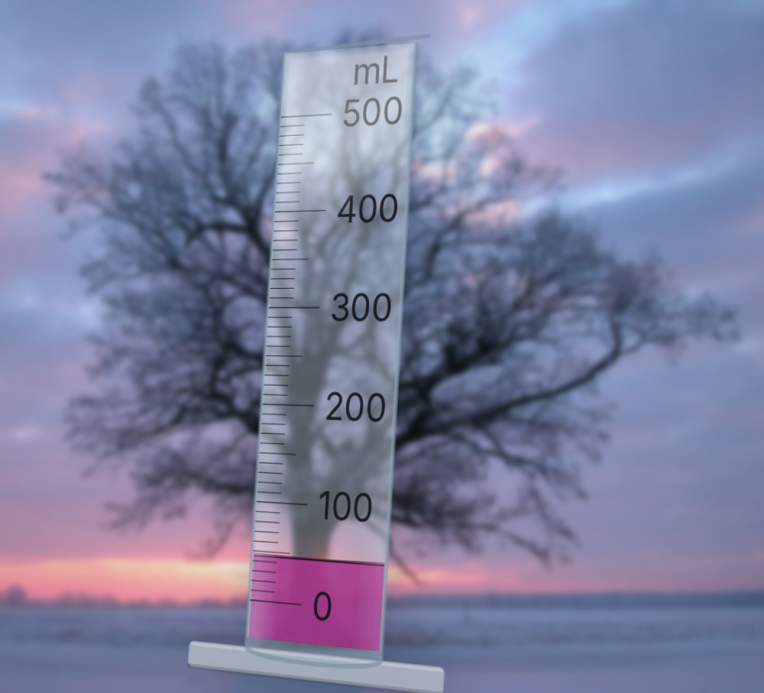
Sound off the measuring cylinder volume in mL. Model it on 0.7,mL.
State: 45,mL
